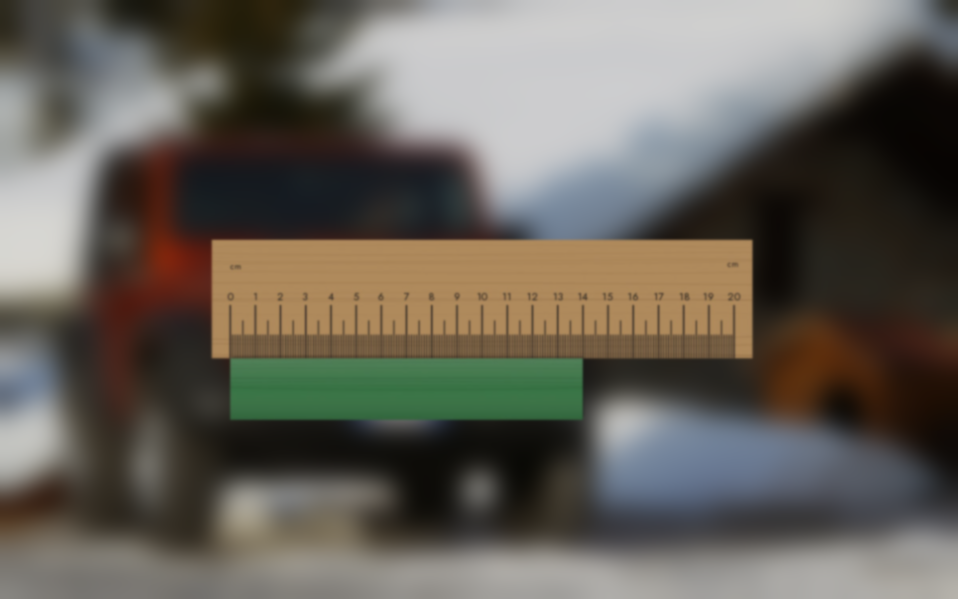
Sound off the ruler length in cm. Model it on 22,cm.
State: 14,cm
